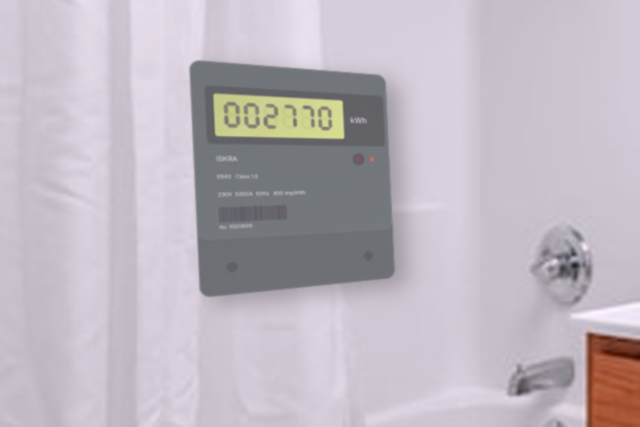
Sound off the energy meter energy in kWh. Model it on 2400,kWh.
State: 2770,kWh
